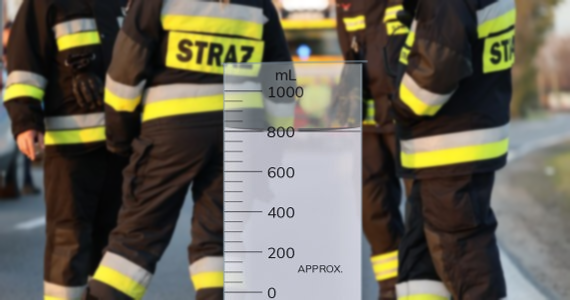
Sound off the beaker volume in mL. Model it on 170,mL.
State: 800,mL
